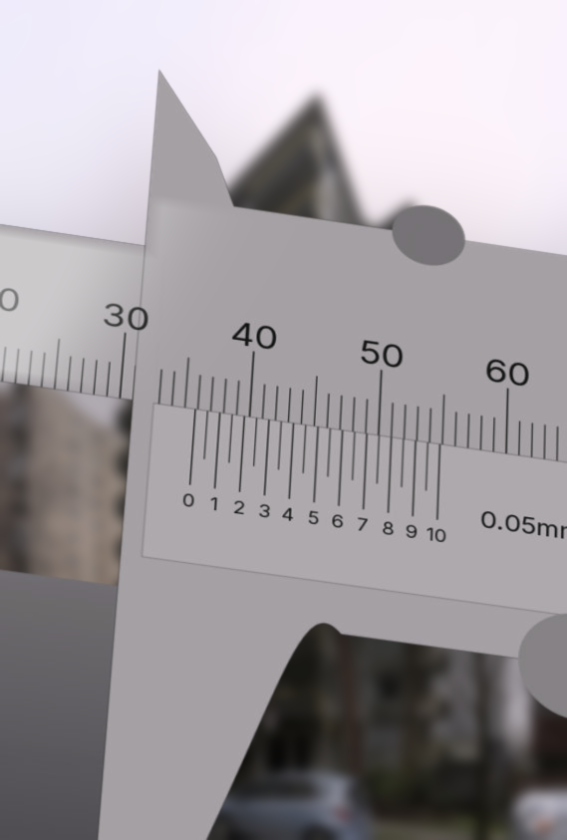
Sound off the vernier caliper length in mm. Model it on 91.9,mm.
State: 35.8,mm
